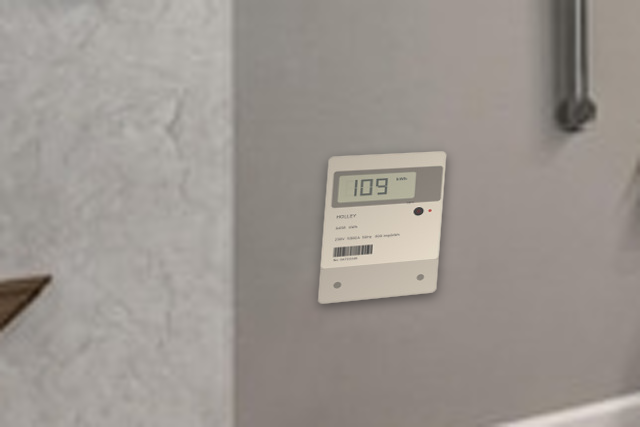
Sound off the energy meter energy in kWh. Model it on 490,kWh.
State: 109,kWh
